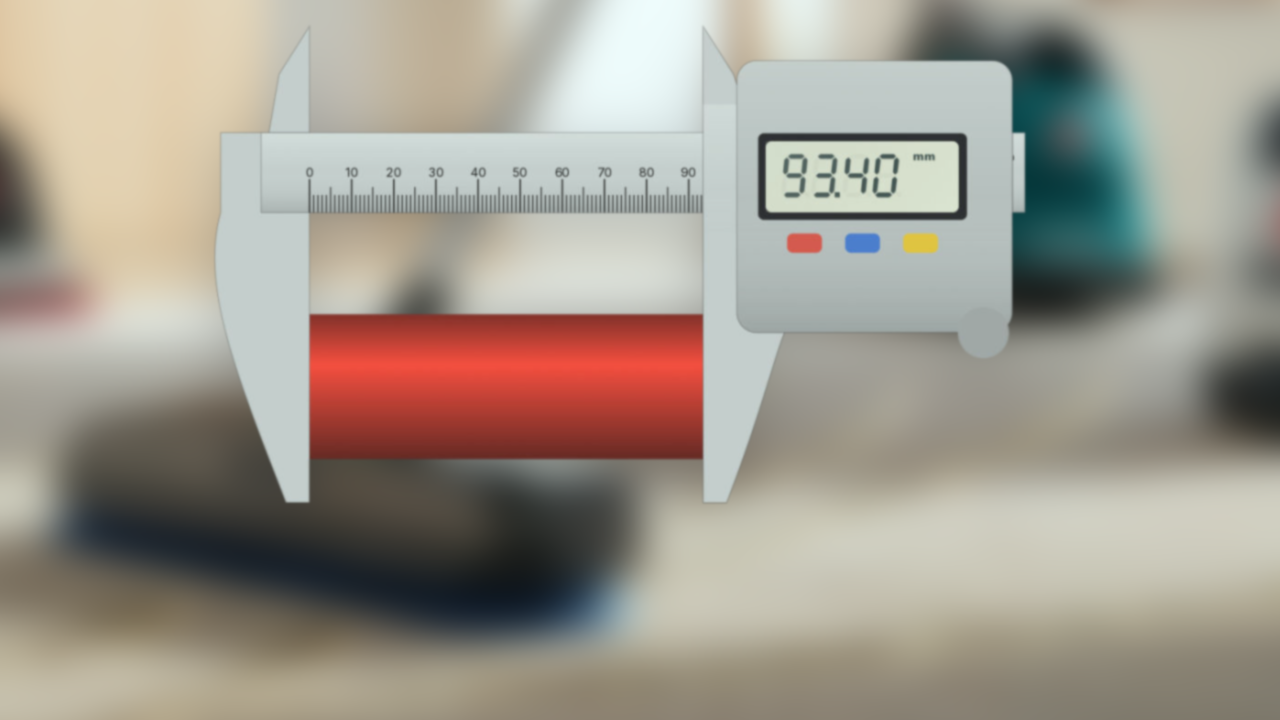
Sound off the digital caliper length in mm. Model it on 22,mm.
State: 93.40,mm
